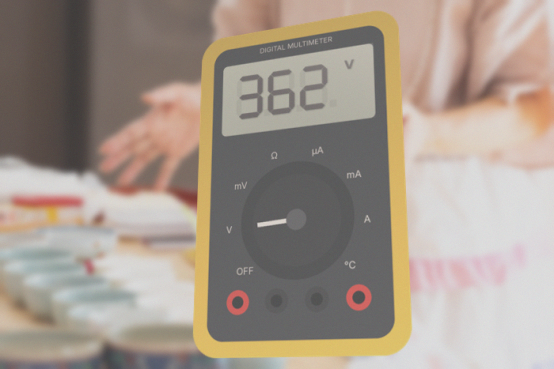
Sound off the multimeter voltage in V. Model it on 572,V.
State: 362,V
